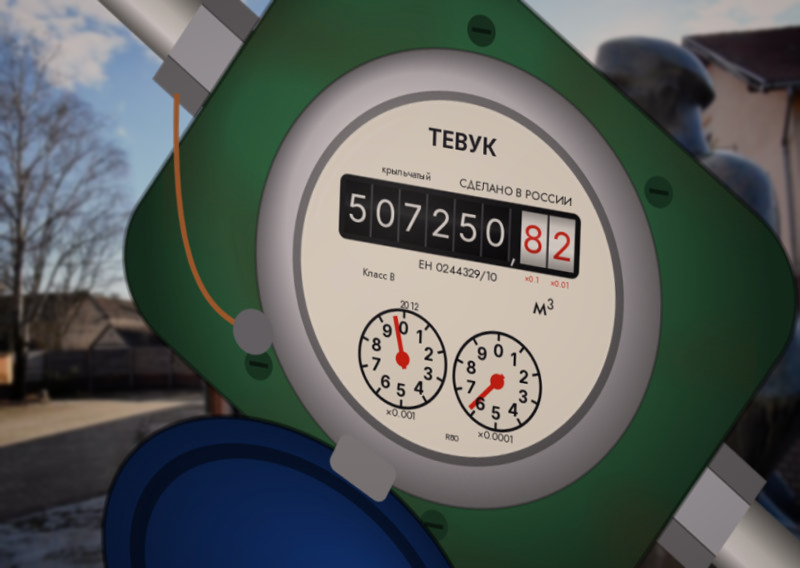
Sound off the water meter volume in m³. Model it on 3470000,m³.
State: 507250.8196,m³
